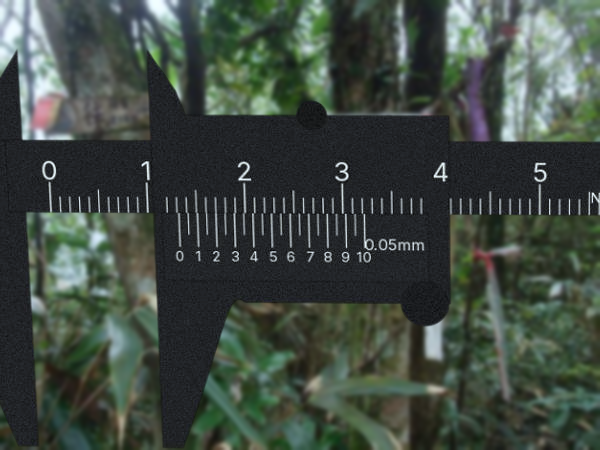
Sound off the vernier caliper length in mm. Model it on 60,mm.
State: 13.2,mm
